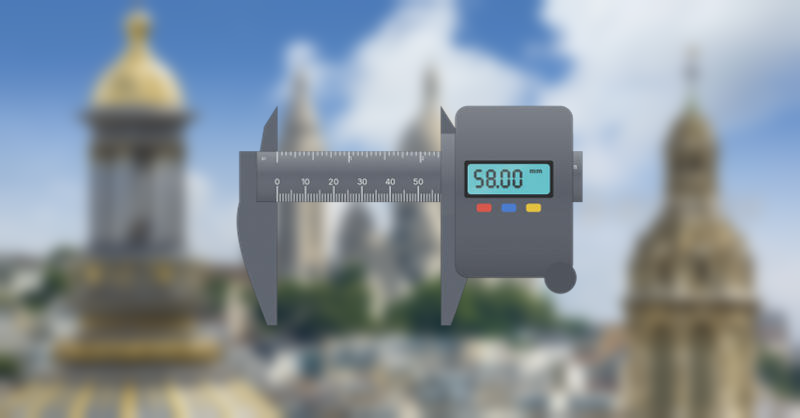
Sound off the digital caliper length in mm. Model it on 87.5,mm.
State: 58.00,mm
